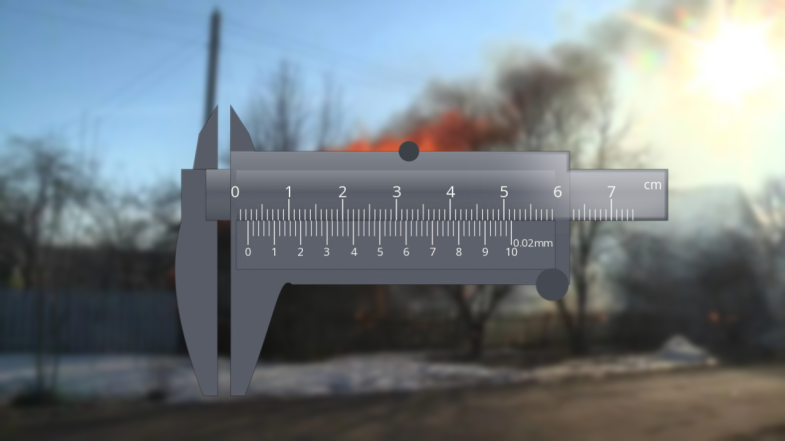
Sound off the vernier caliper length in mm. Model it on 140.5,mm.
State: 2.4,mm
